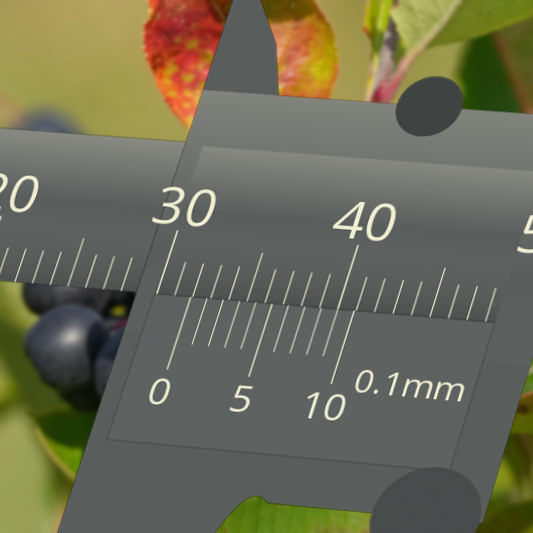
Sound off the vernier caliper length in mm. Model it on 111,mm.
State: 31.9,mm
